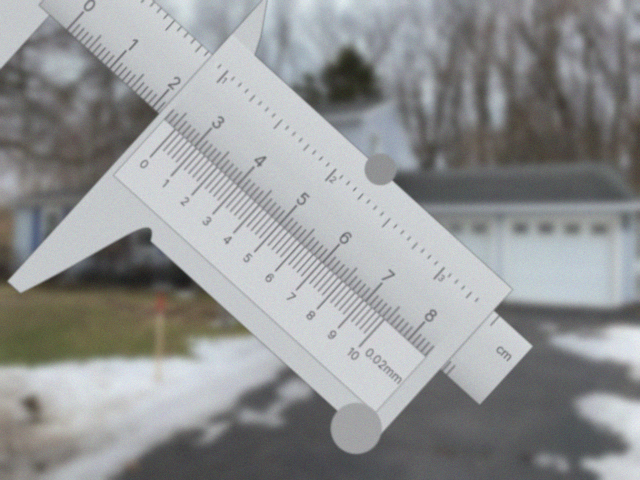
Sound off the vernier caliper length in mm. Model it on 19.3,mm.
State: 25.5,mm
